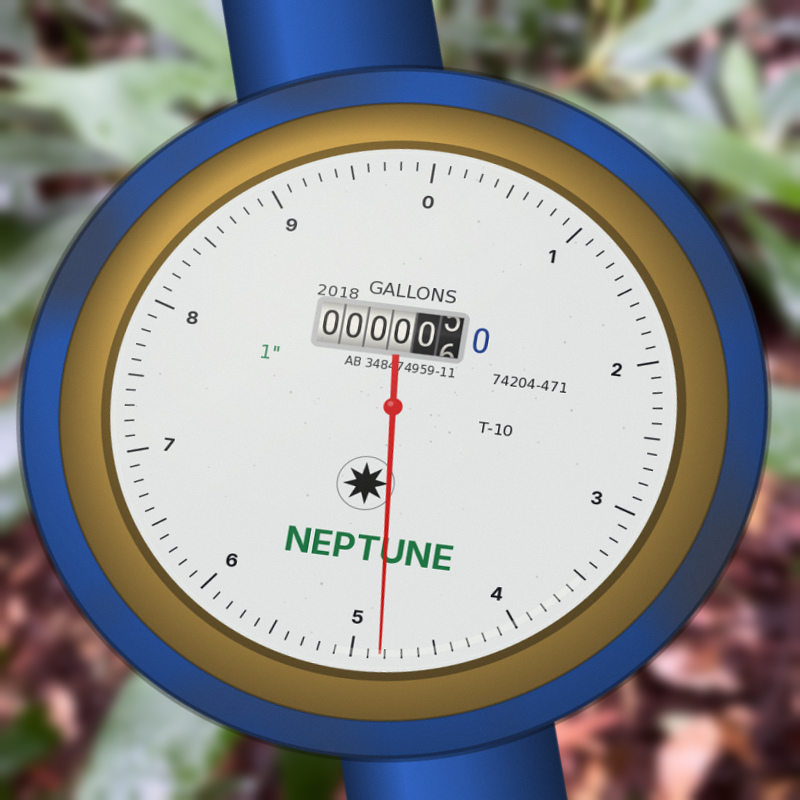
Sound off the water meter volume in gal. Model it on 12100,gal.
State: 54.8,gal
